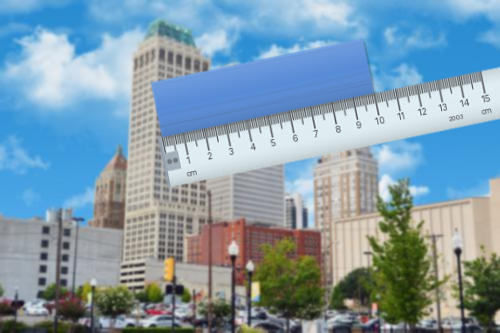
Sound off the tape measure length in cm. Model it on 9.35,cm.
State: 10,cm
